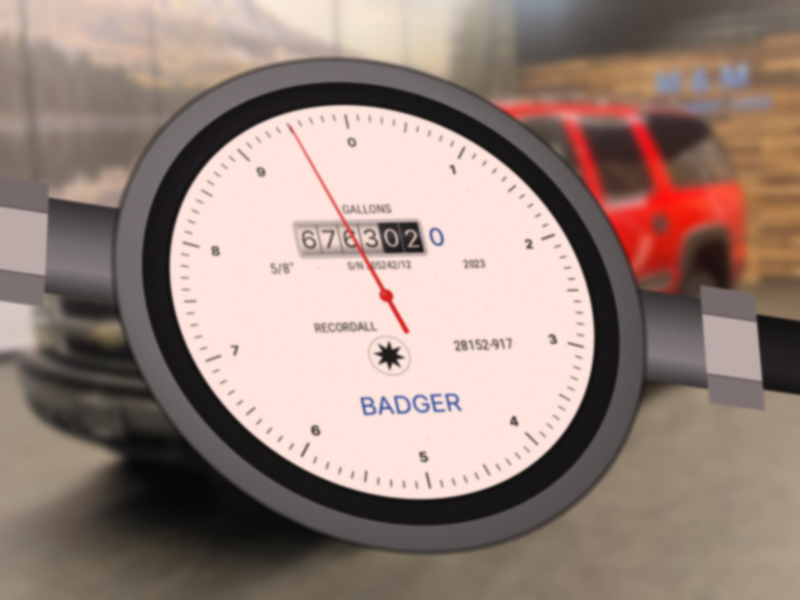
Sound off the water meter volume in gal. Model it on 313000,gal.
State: 6763019.5,gal
